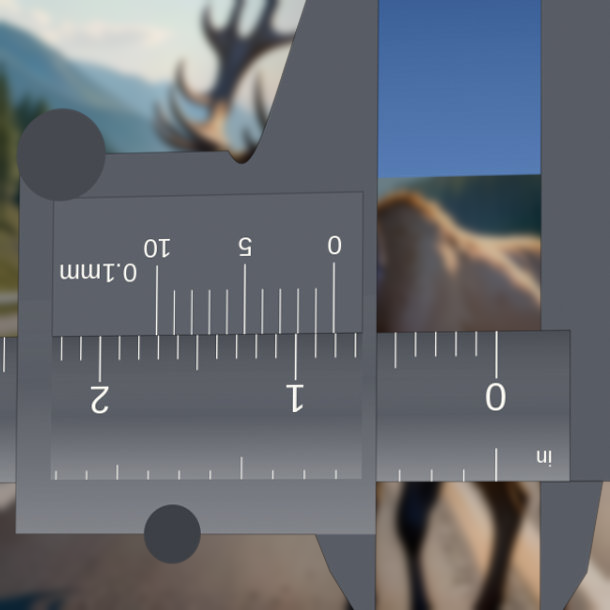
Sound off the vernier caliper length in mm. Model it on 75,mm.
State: 8.1,mm
